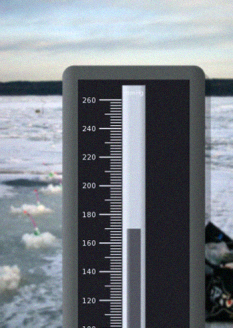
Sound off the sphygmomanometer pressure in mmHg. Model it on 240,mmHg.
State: 170,mmHg
